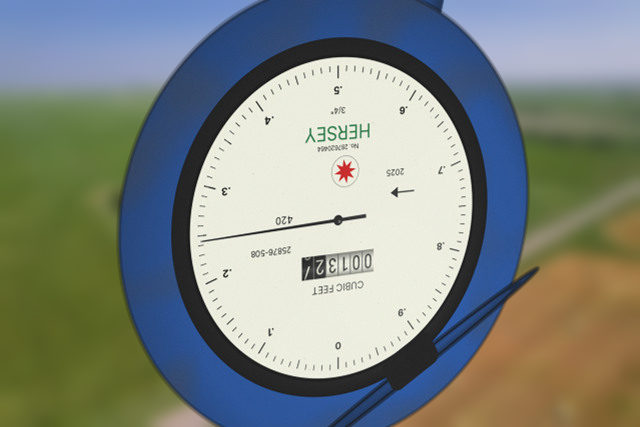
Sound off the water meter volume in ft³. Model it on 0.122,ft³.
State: 1327.24,ft³
